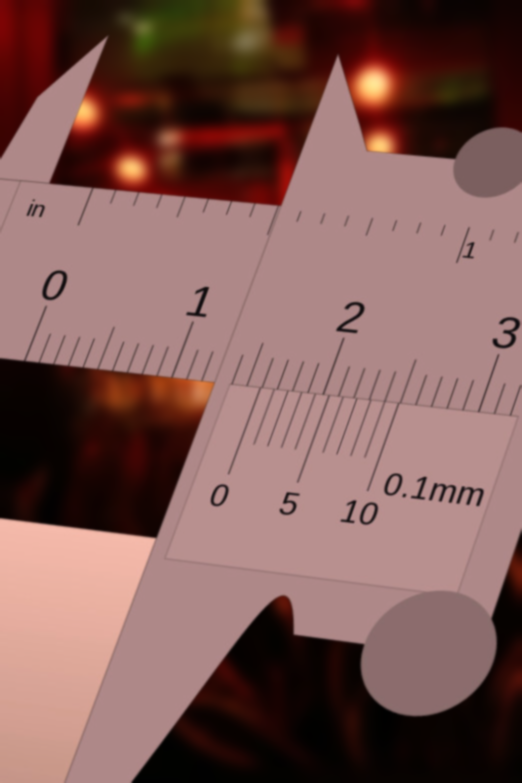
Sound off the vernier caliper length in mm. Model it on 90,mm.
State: 15.9,mm
